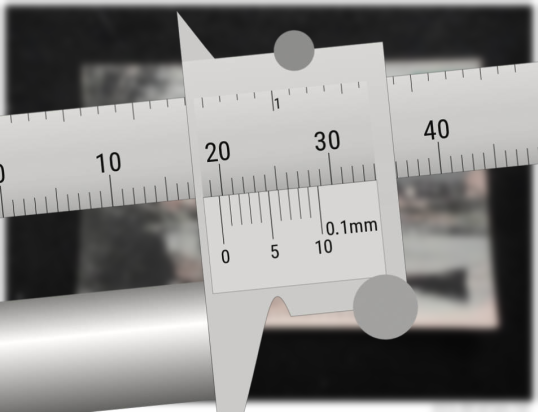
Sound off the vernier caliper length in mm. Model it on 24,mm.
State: 19.7,mm
